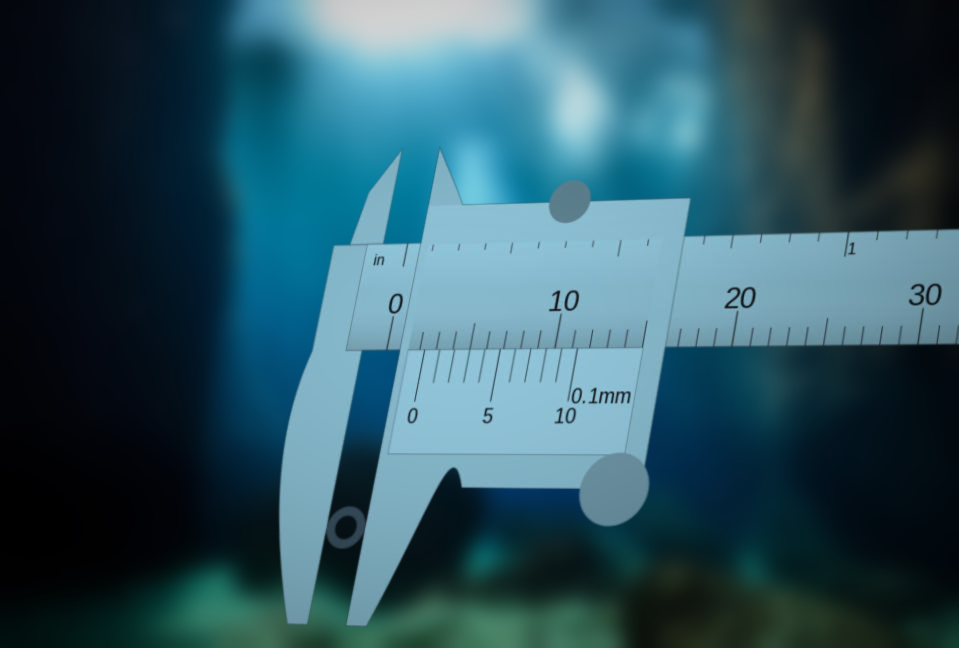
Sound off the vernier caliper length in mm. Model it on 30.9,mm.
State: 2.3,mm
